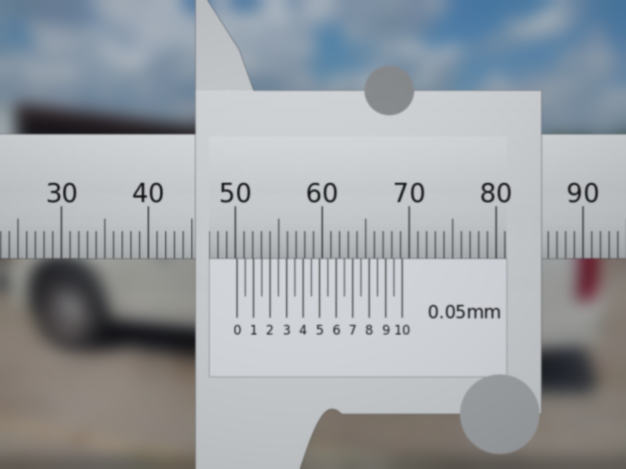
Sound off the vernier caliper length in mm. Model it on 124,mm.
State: 50.2,mm
